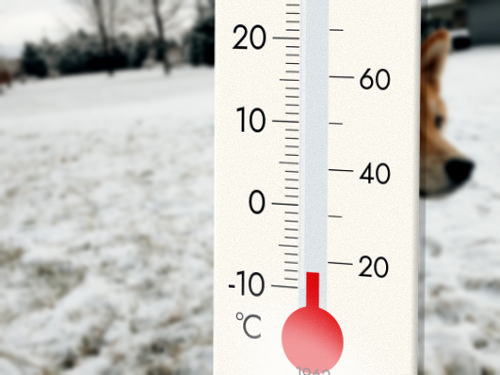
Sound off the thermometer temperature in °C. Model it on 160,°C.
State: -8,°C
